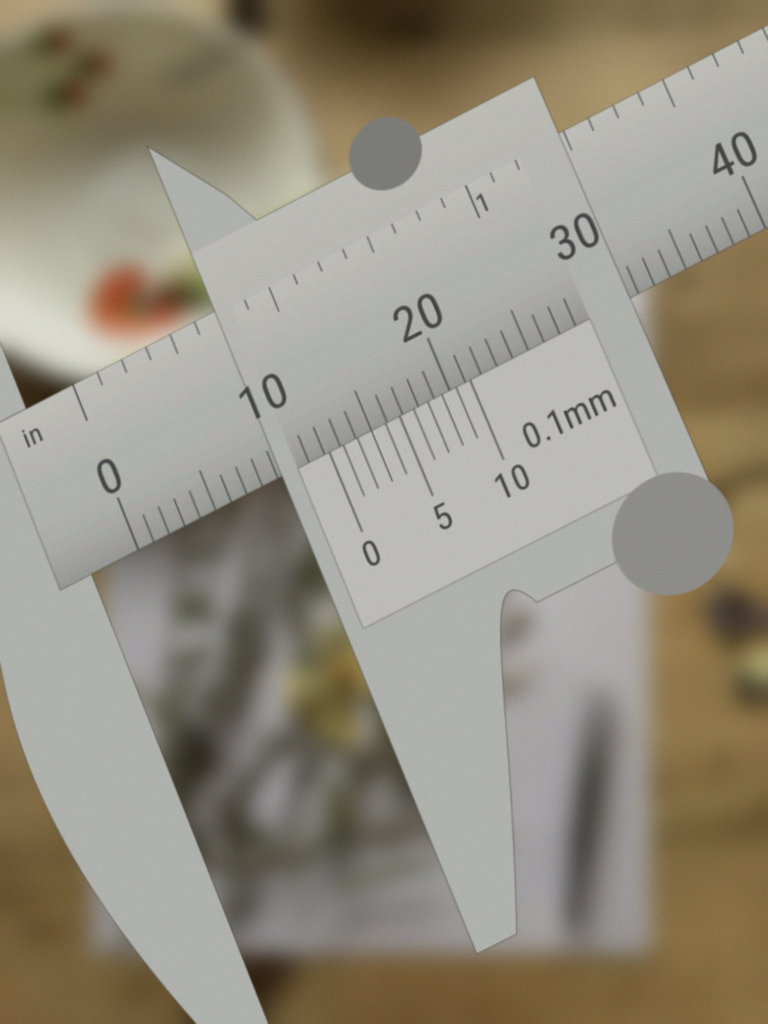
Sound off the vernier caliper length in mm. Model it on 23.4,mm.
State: 12.3,mm
